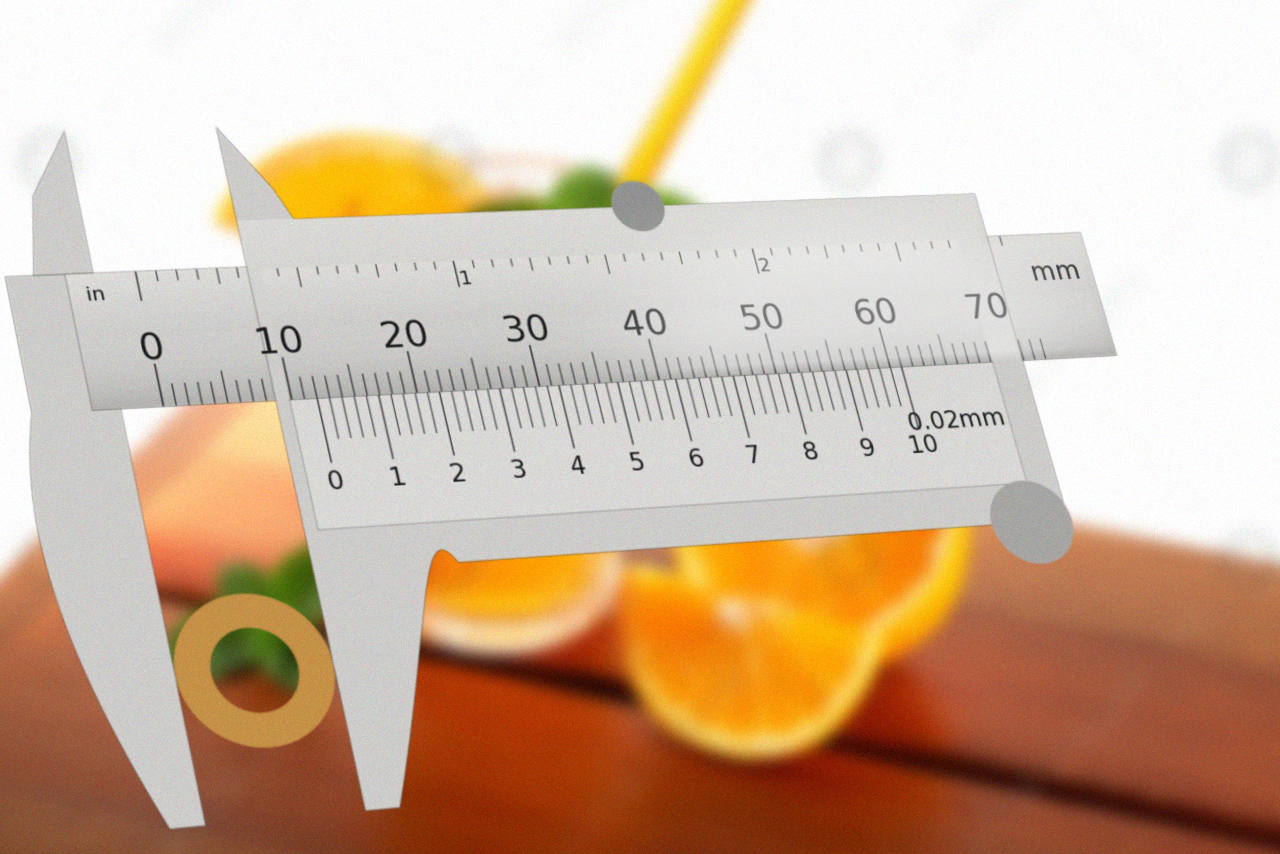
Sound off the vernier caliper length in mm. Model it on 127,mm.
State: 12.0,mm
